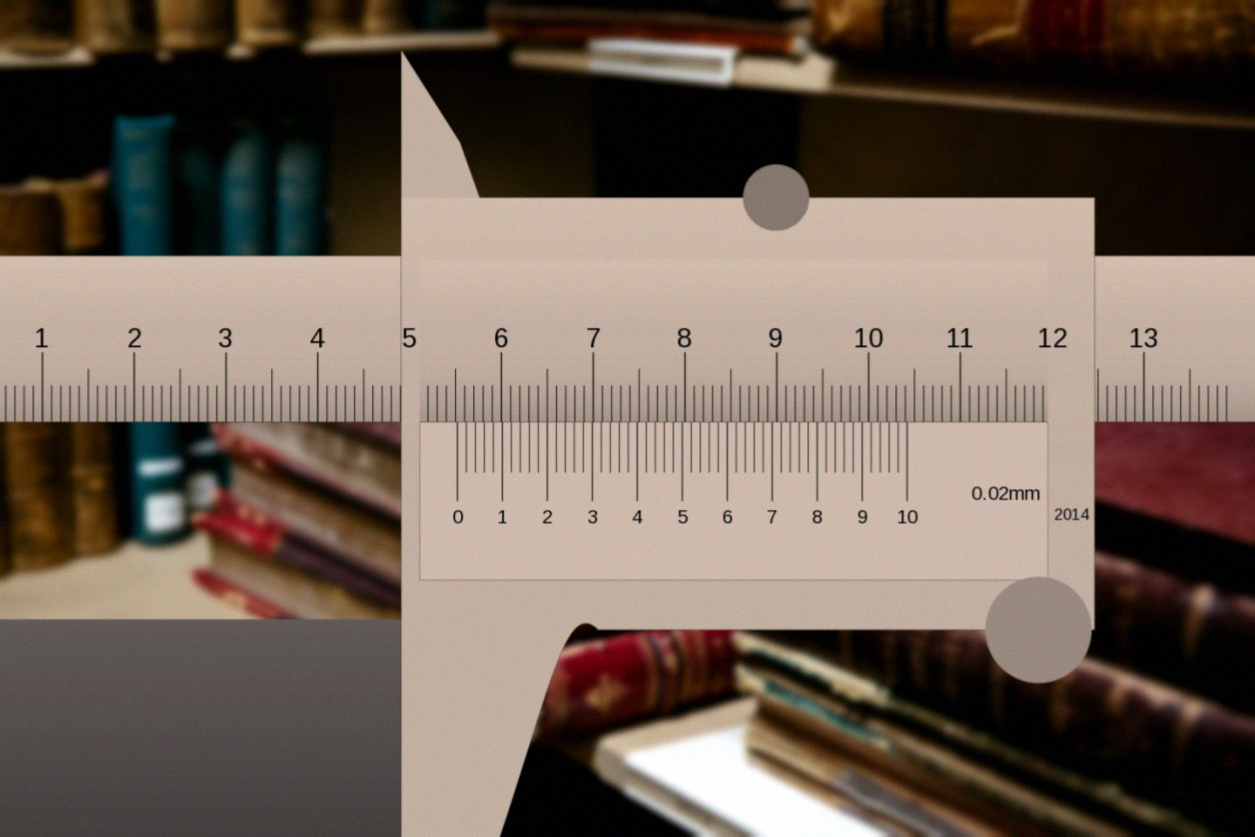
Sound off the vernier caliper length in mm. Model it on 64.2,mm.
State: 55.2,mm
